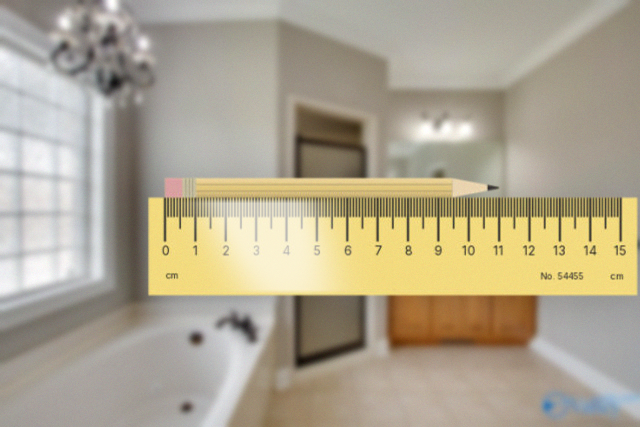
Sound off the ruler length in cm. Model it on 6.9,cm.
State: 11,cm
